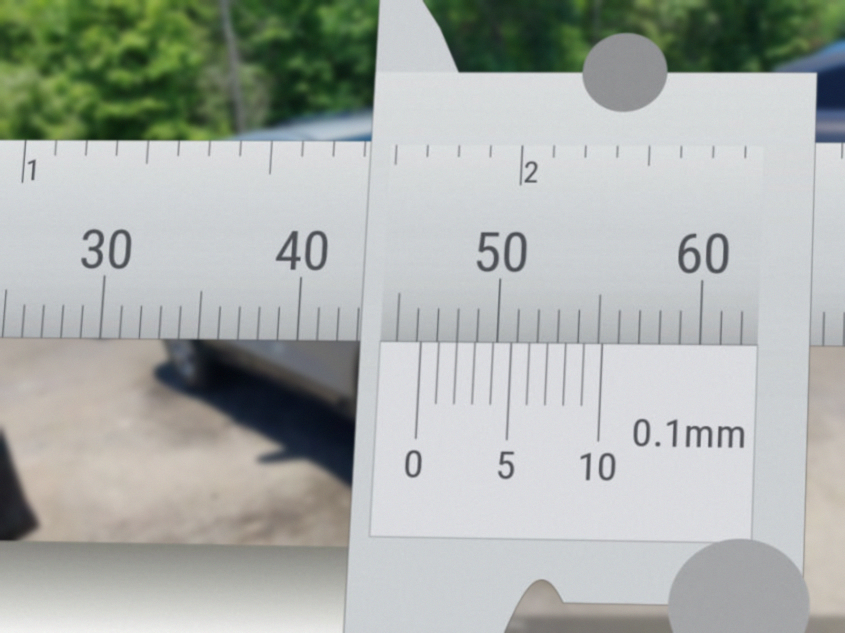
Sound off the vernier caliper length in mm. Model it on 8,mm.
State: 46.2,mm
